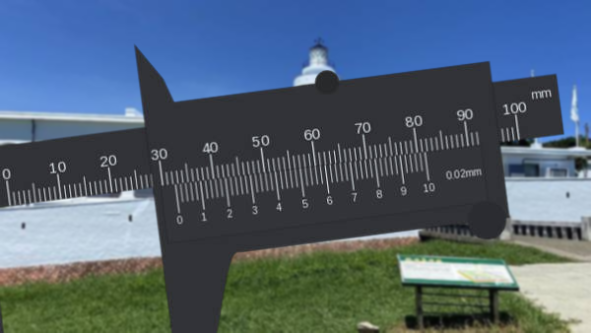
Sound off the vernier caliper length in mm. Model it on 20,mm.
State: 32.5,mm
